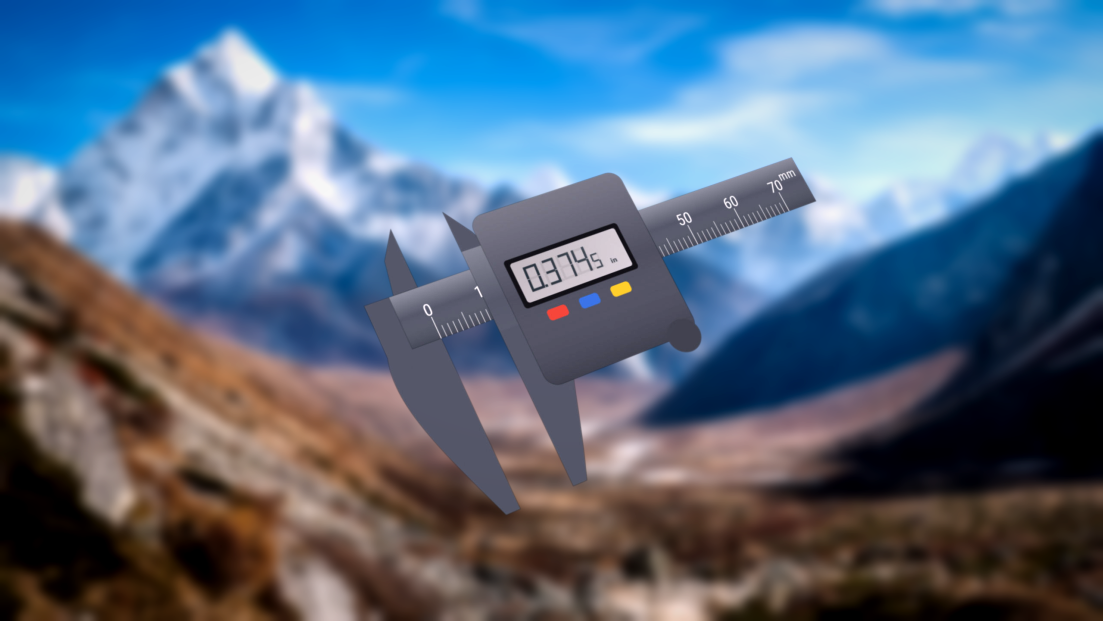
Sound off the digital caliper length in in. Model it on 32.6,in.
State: 0.3745,in
